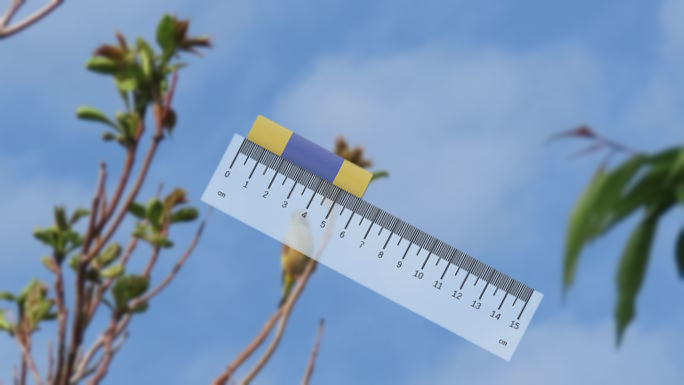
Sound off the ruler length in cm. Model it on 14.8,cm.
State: 6,cm
